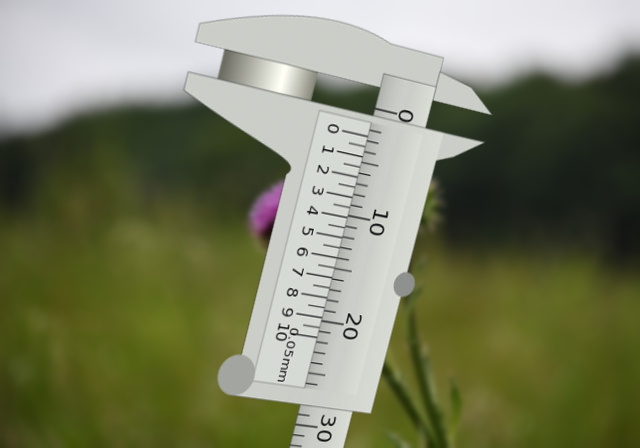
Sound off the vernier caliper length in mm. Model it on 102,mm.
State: 2.6,mm
